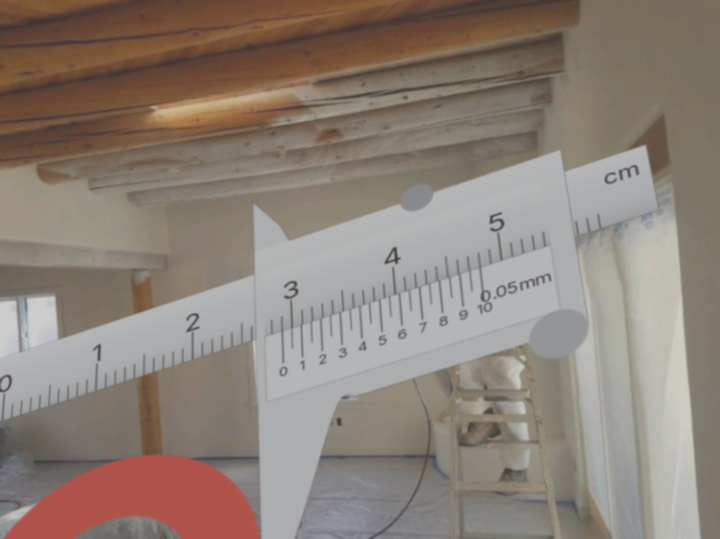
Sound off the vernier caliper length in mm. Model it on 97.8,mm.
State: 29.0,mm
